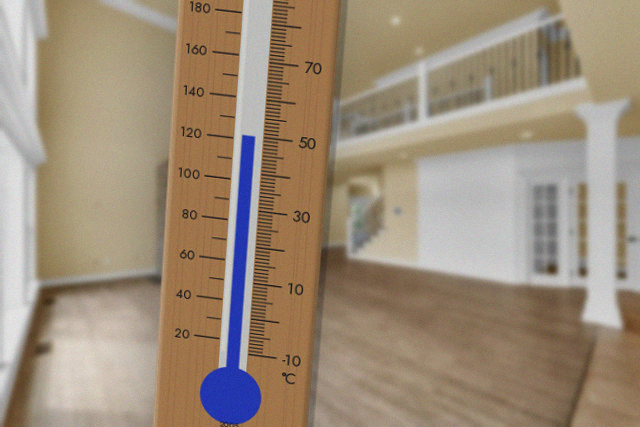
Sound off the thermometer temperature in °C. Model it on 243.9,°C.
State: 50,°C
